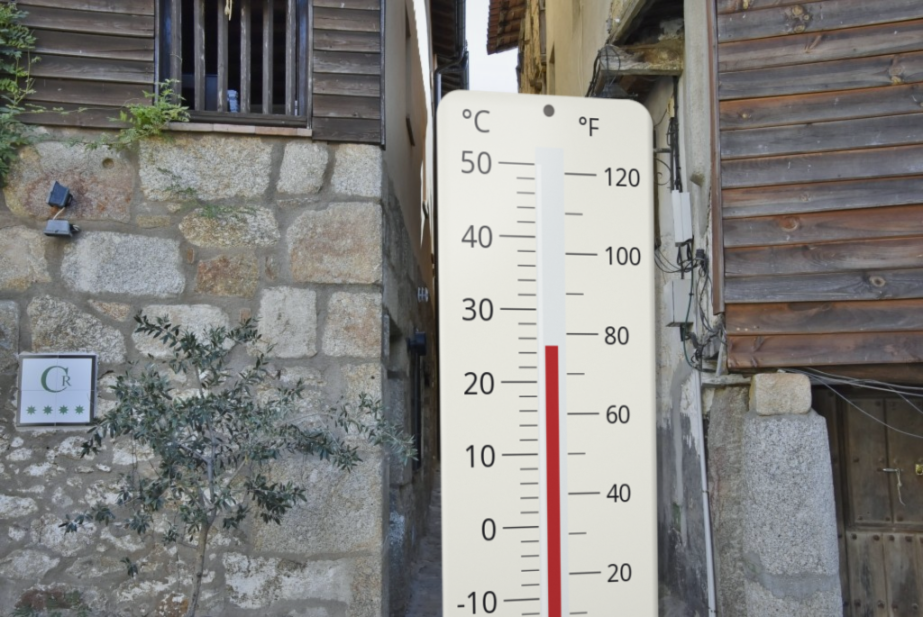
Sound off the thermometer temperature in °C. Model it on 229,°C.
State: 25,°C
